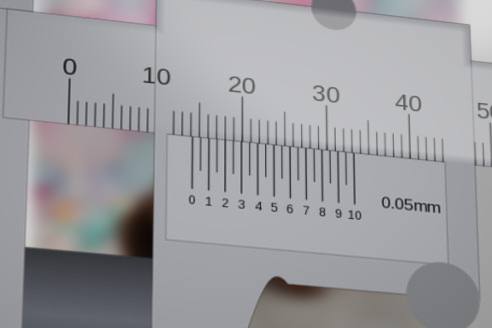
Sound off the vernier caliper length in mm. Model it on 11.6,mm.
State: 14.2,mm
